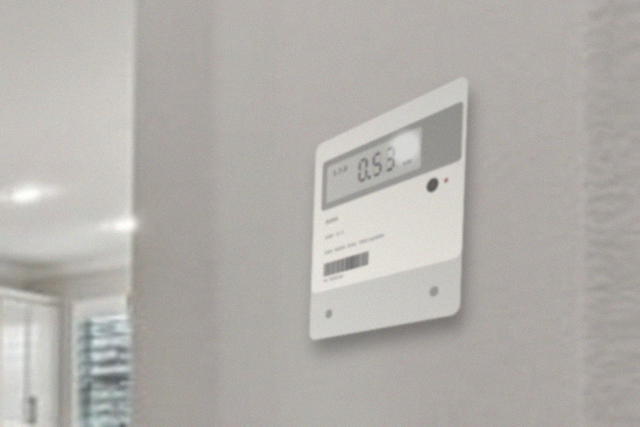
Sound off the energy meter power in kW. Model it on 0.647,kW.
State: 0.53,kW
